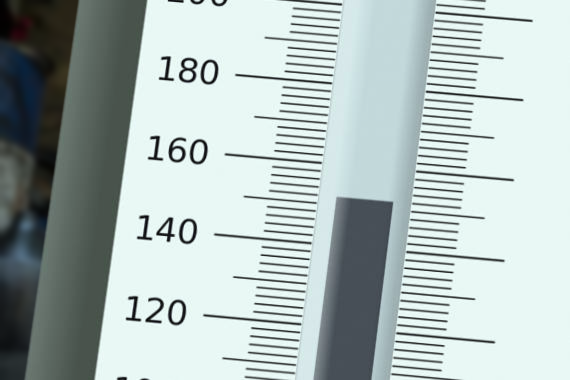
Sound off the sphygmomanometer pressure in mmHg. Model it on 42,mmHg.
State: 152,mmHg
